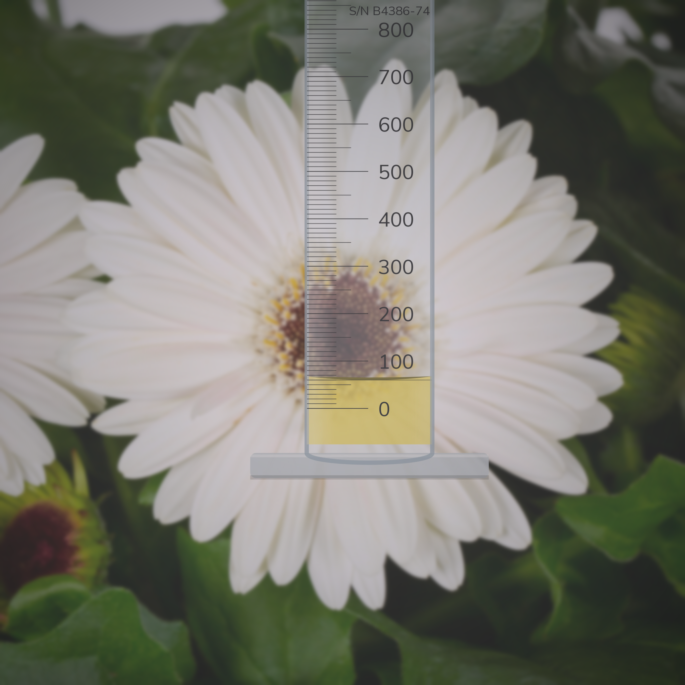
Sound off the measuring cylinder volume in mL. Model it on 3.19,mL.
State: 60,mL
